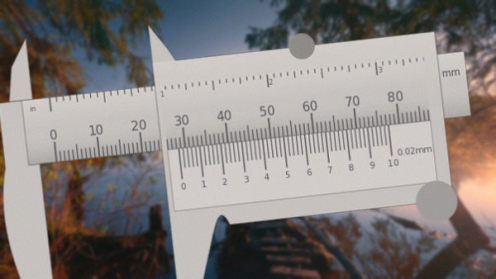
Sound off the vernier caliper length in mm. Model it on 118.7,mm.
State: 28.5,mm
